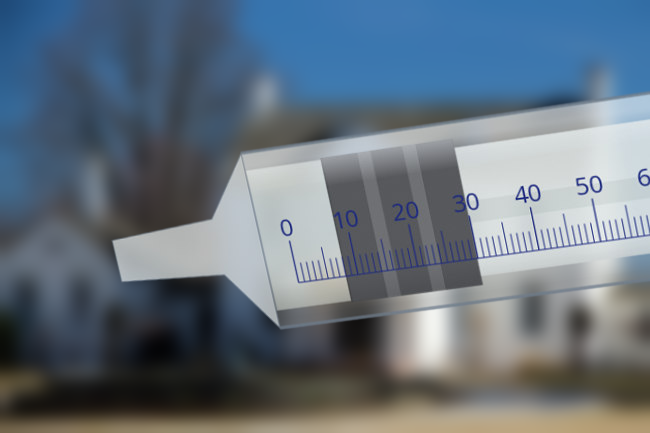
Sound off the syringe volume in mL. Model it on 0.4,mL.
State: 8,mL
